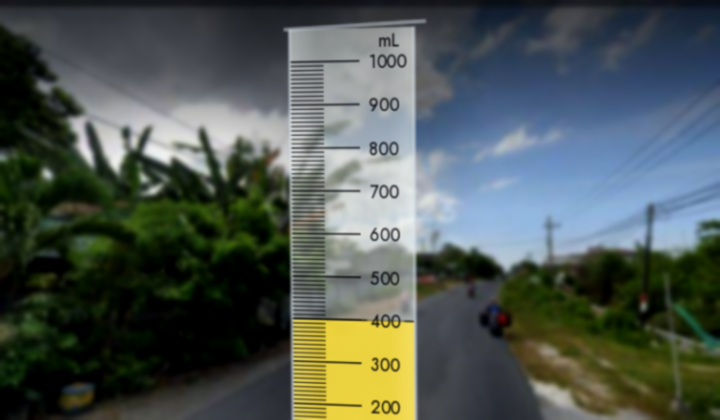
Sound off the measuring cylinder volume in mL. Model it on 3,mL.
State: 400,mL
